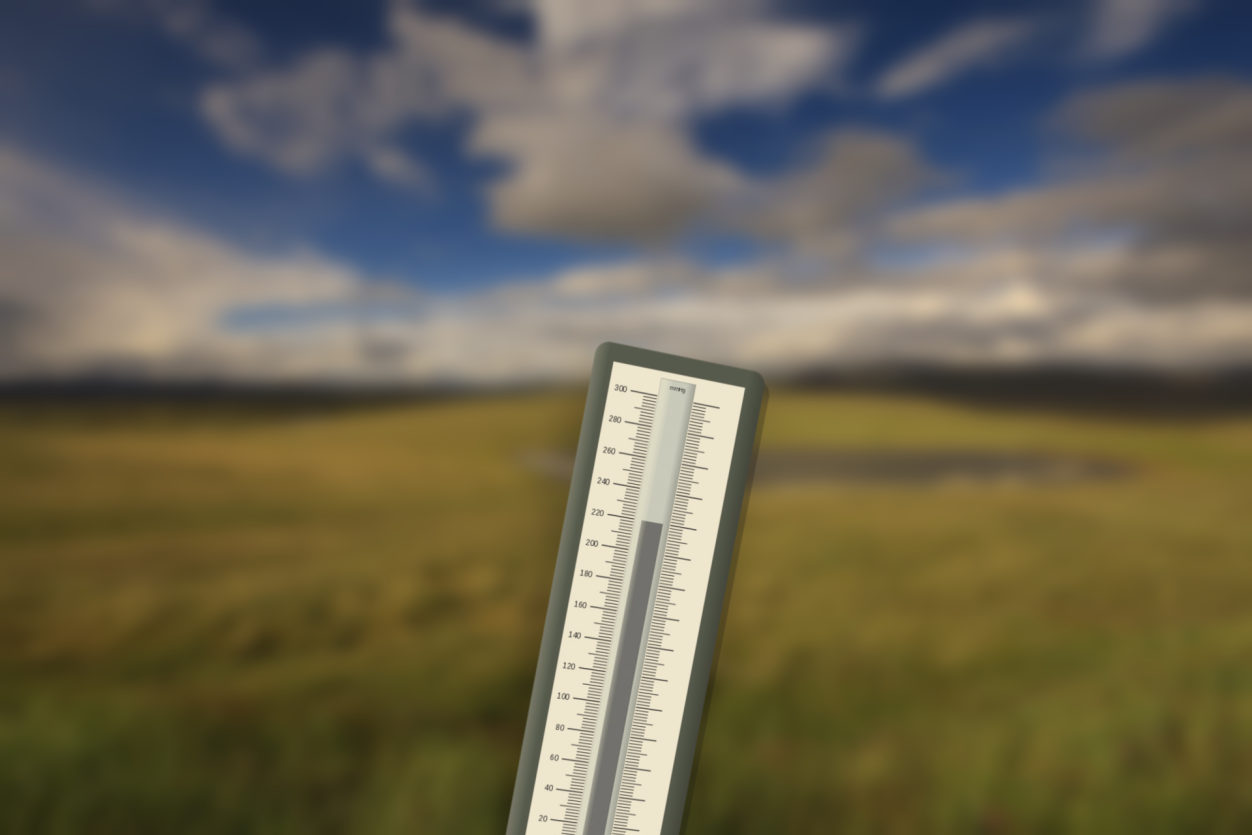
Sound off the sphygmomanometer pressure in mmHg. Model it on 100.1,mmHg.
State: 220,mmHg
